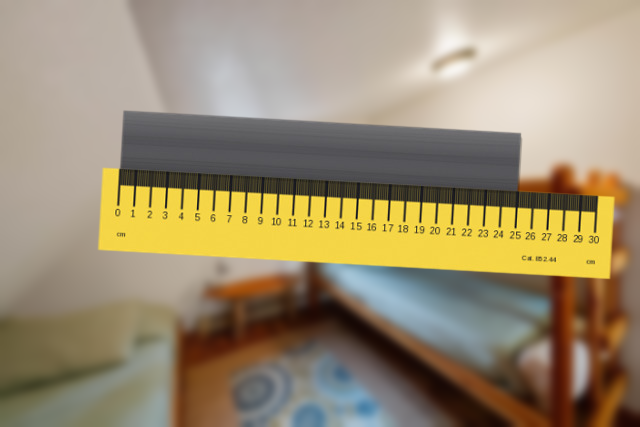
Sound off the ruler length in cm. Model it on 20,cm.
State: 25,cm
